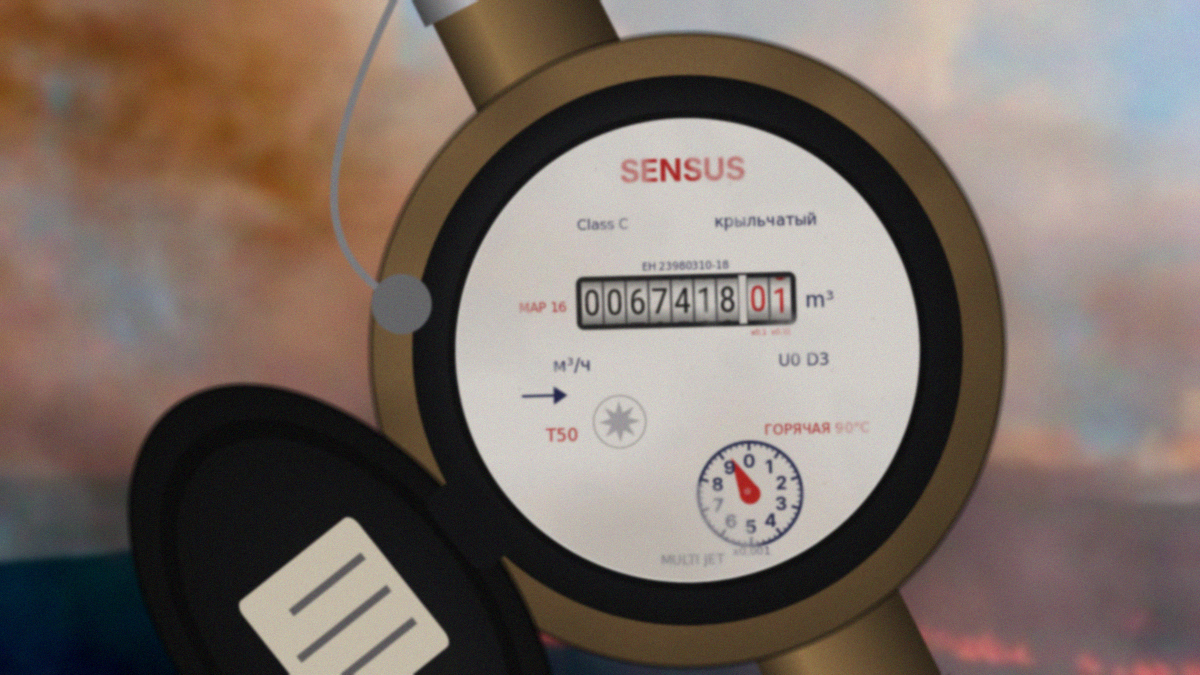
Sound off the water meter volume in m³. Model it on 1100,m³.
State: 67418.009,m³
